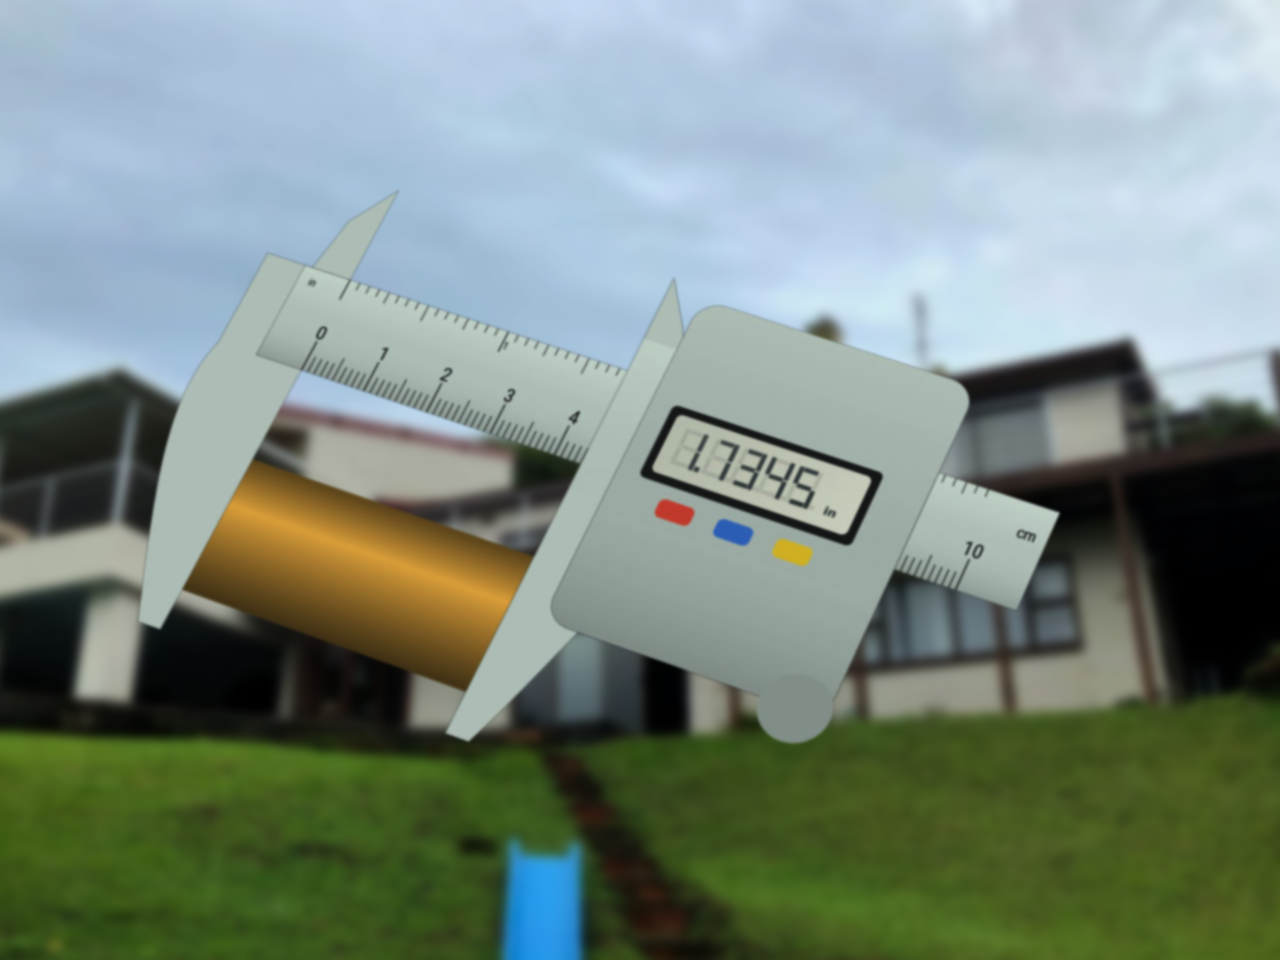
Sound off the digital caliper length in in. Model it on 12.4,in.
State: 1.7345,in
